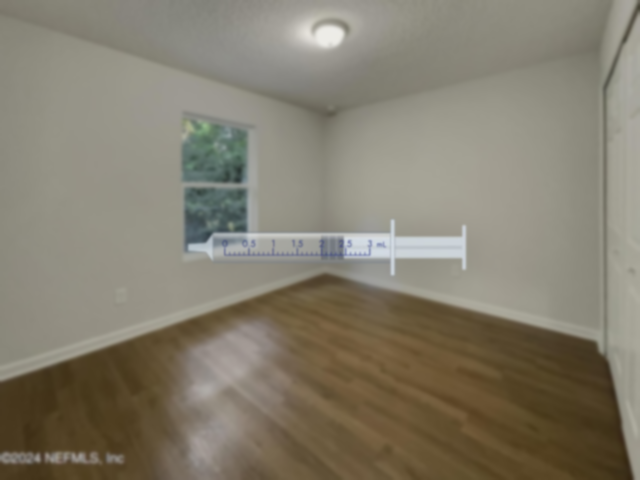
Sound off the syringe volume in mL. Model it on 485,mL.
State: 2,mL
